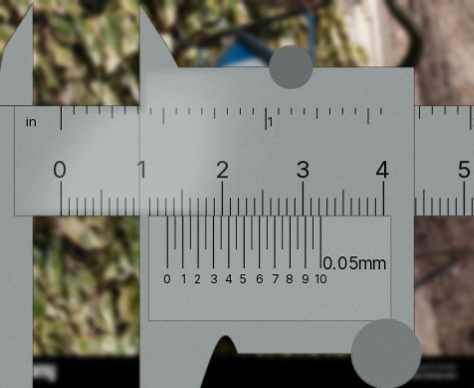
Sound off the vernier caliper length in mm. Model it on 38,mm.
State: 13.2,mm
